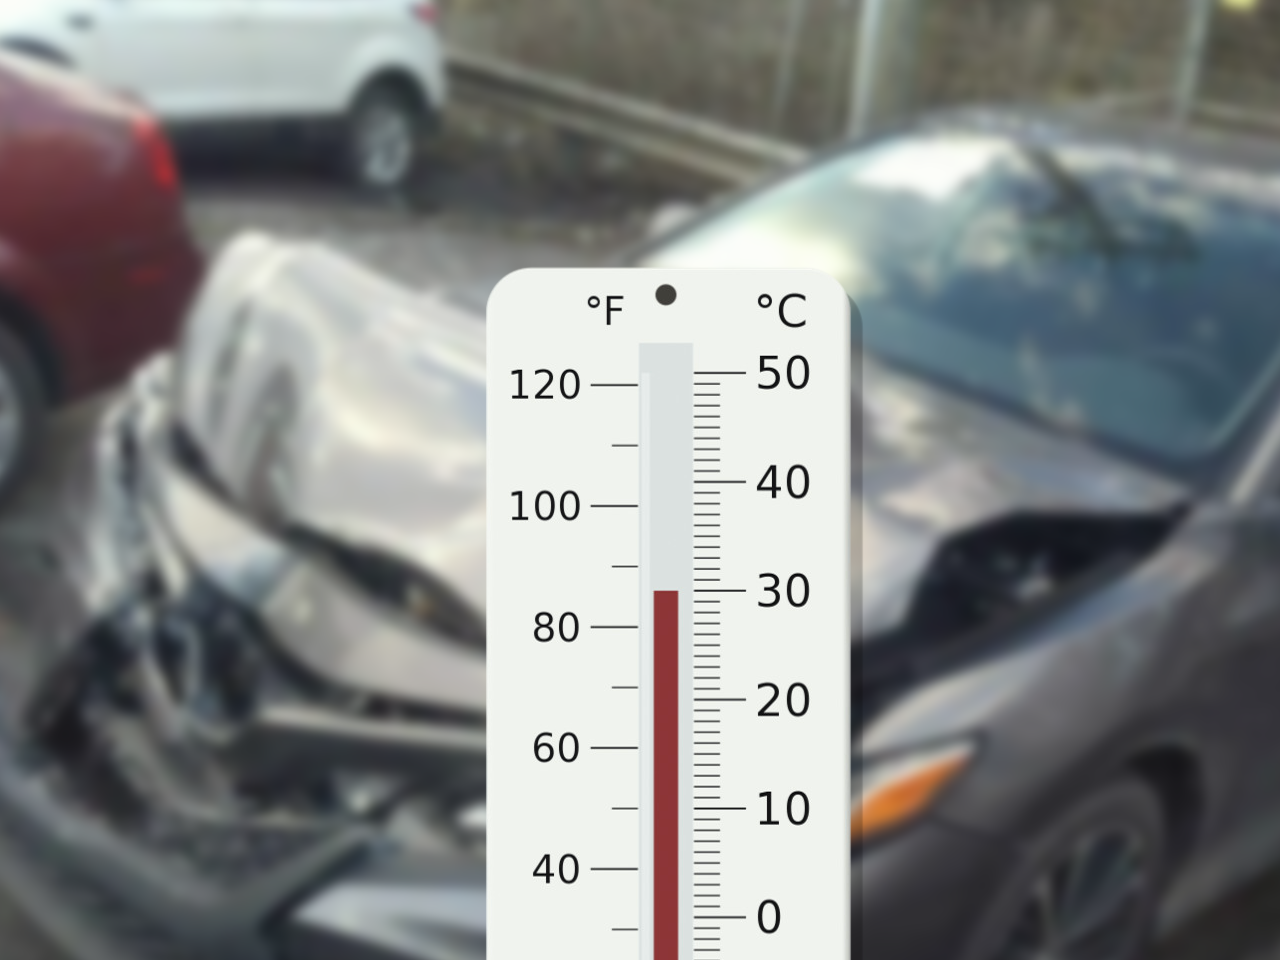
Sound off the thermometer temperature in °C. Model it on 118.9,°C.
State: 30,°C
